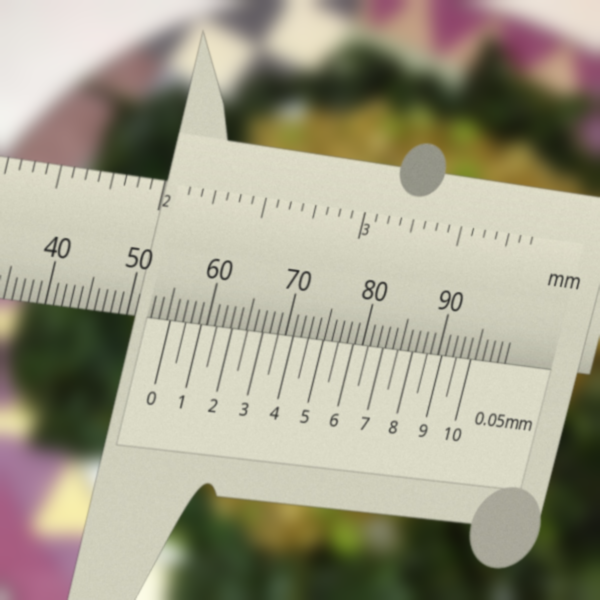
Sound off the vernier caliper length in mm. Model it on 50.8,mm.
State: 55.4,mm
